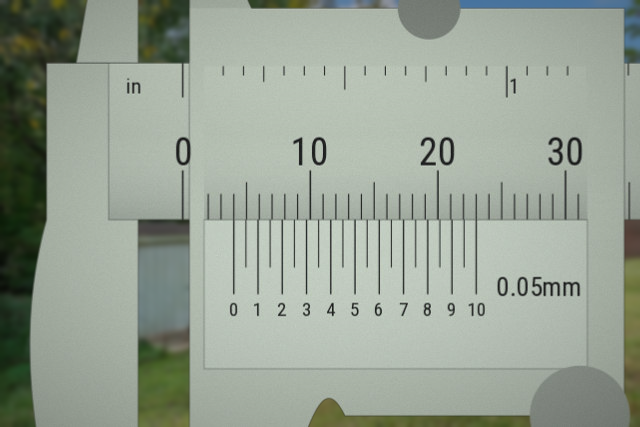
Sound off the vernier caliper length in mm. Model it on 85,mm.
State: 4.0,mm
